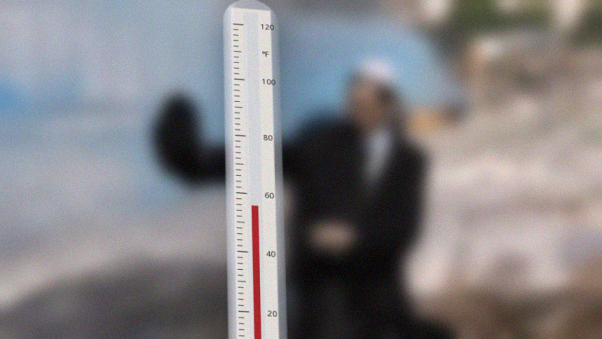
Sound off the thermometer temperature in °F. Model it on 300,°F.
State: 56,°F
